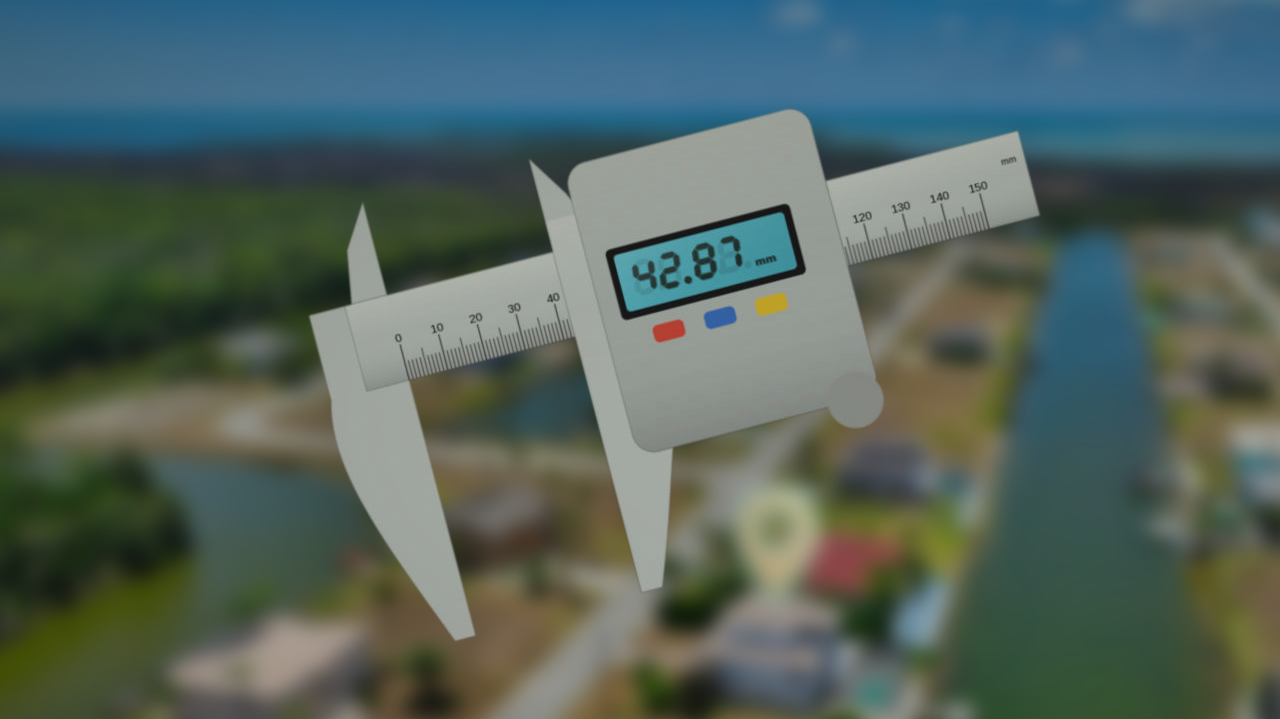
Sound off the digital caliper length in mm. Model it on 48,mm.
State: 42.87,mm
